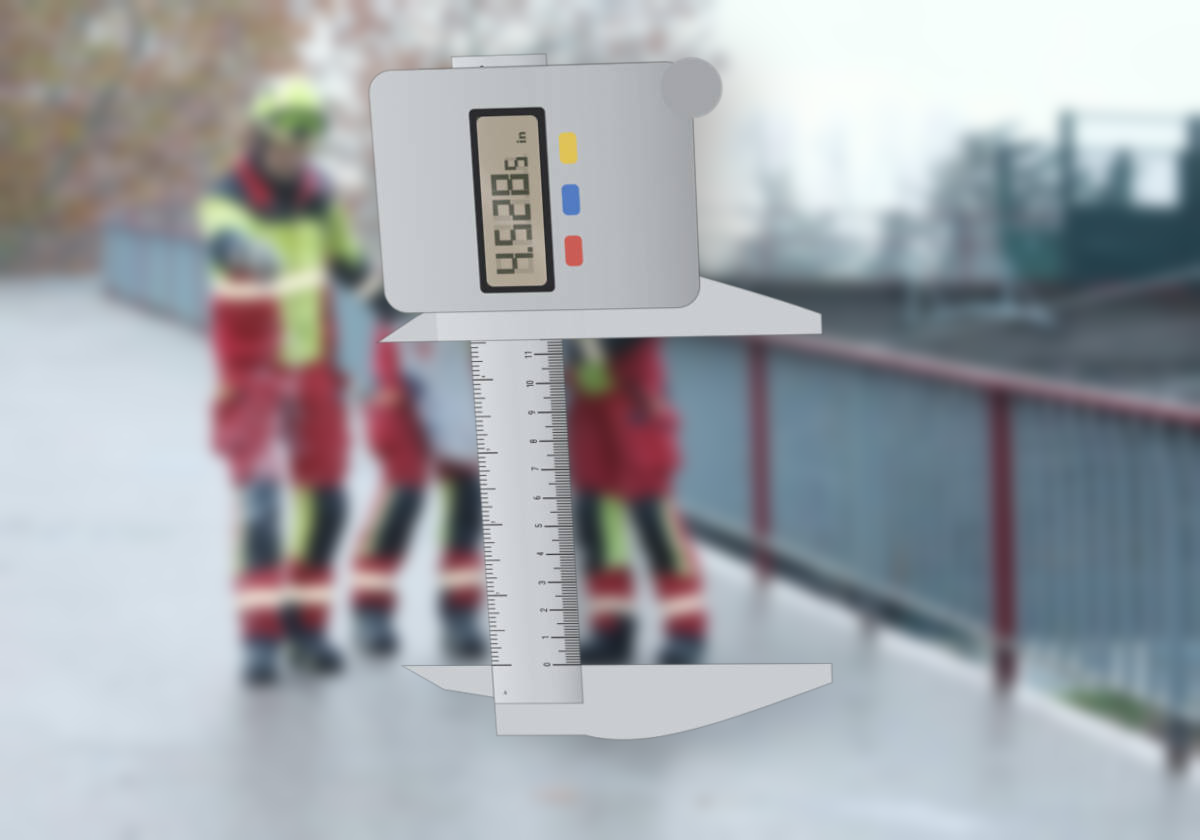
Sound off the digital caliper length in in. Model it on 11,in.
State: 4.5285,in
